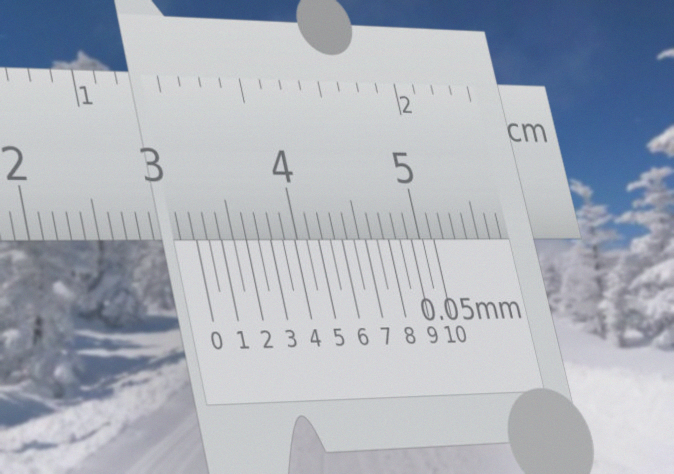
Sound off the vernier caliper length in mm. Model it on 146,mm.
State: 32.2,mm
